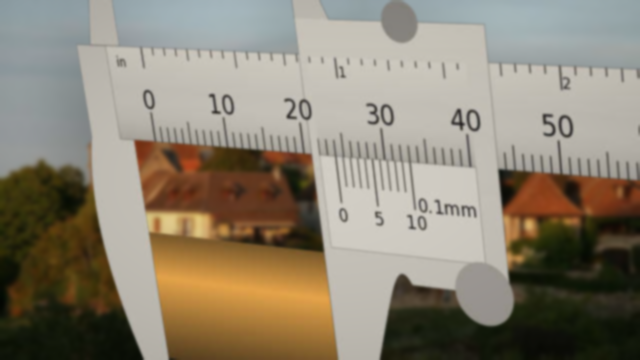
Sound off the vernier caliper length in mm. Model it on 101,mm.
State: 24.0,mm
